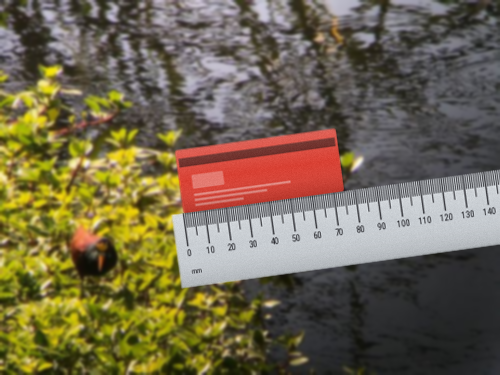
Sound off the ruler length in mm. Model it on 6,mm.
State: 75,mm
